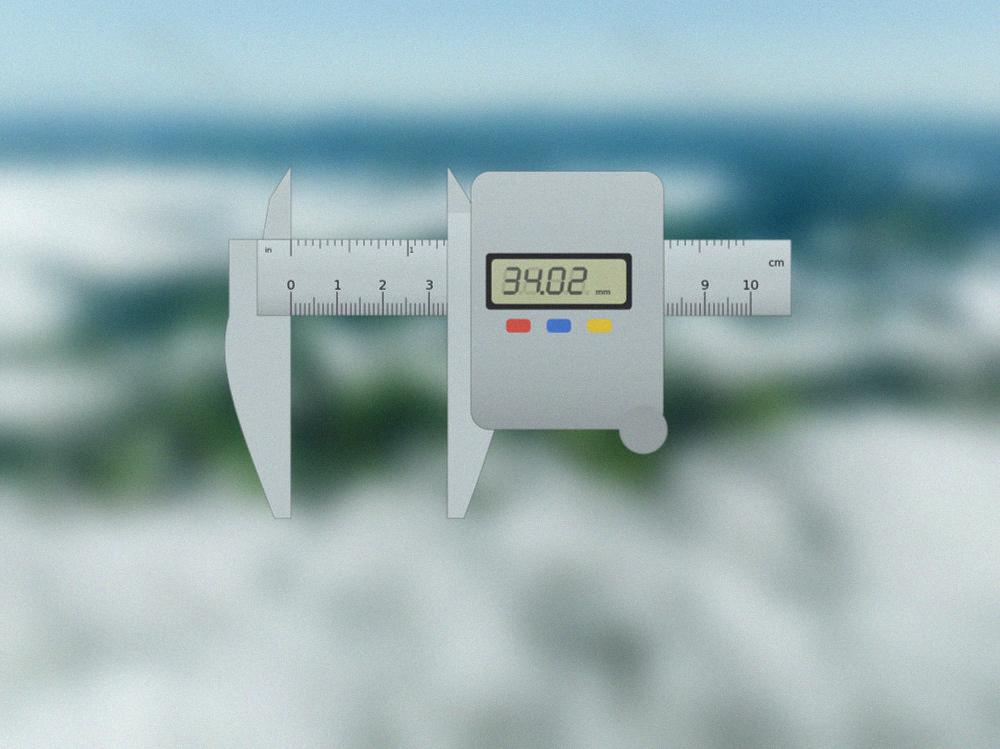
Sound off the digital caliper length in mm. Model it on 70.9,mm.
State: 34.02,mm
